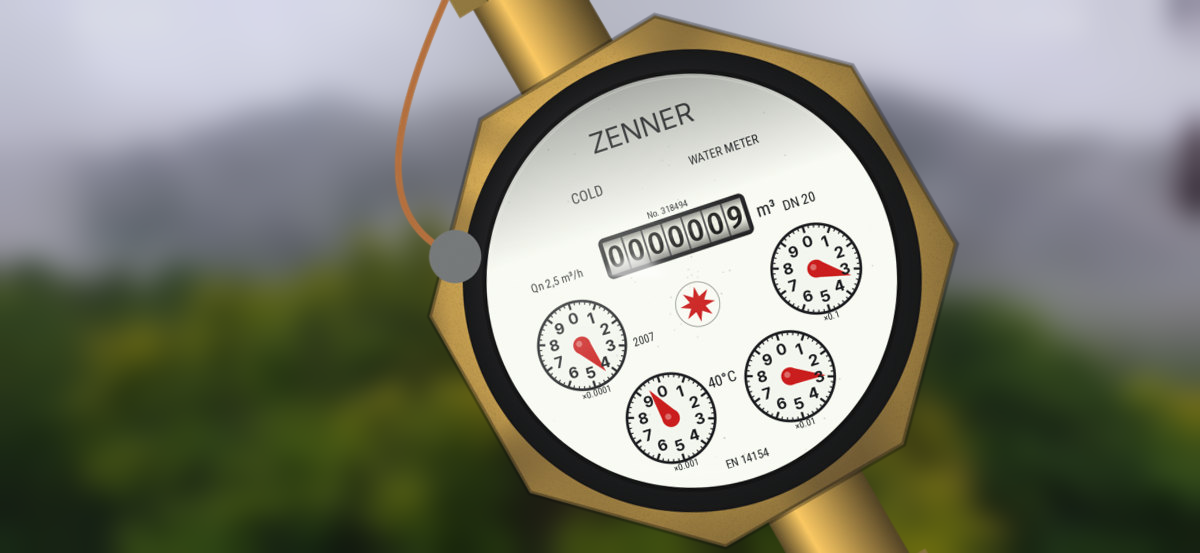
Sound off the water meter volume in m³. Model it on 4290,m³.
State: 9.3294,m³
